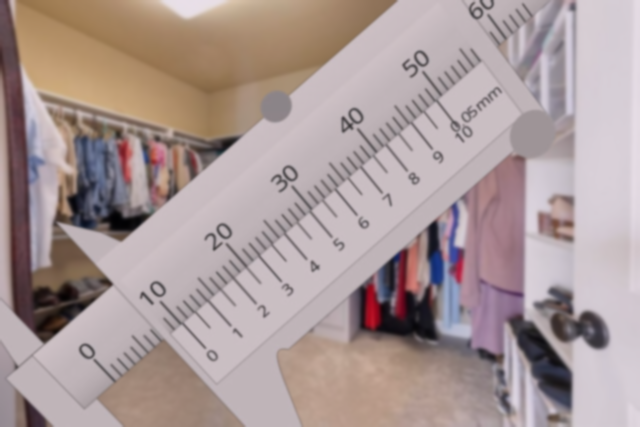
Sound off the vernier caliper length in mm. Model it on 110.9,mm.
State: 10.2,mm
